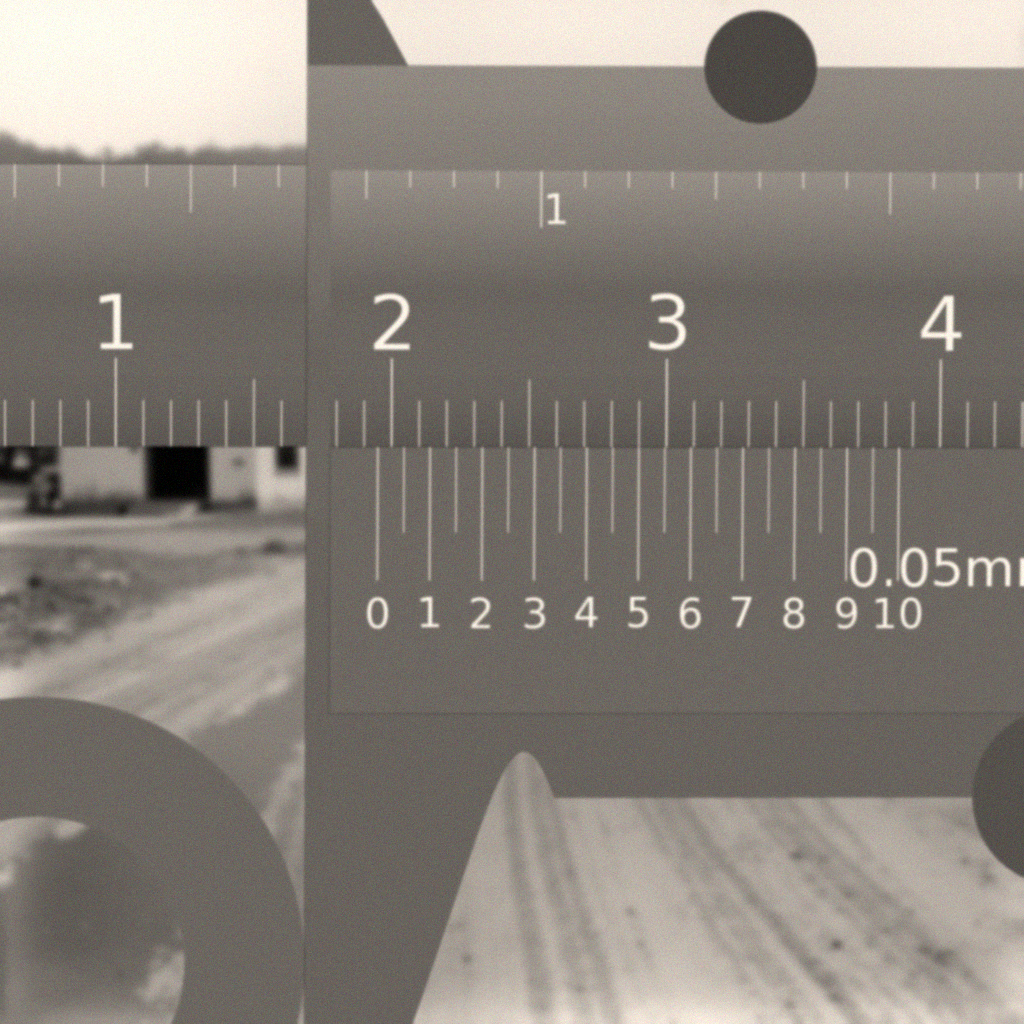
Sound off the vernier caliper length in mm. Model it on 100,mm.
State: 19.5,mm
